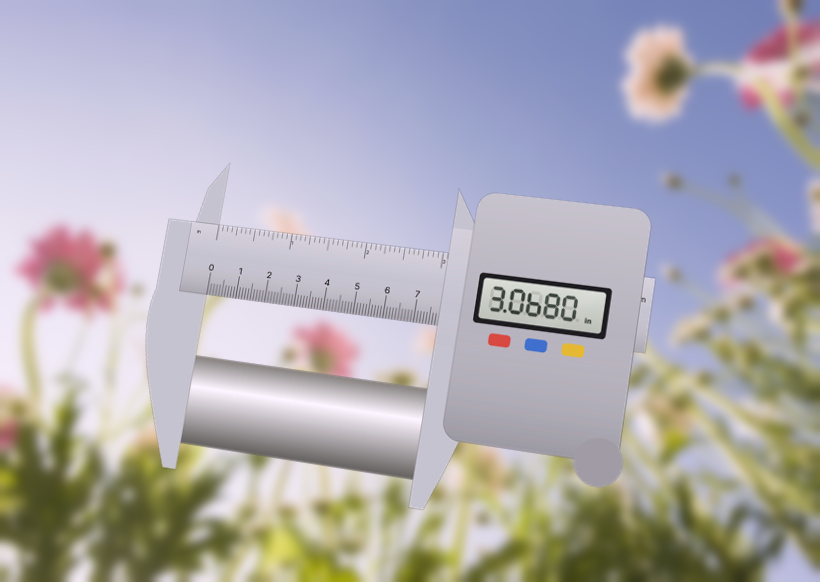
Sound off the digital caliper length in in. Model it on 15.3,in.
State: 3.0680,in
